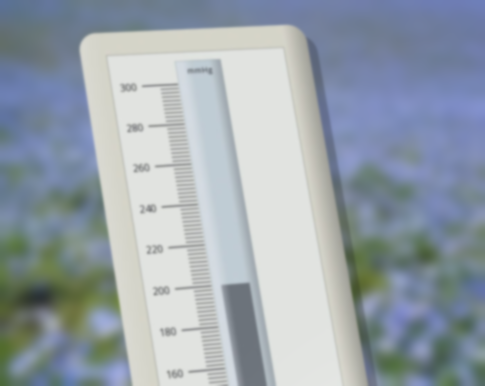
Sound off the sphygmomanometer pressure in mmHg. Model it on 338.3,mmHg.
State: 200,mmHg
